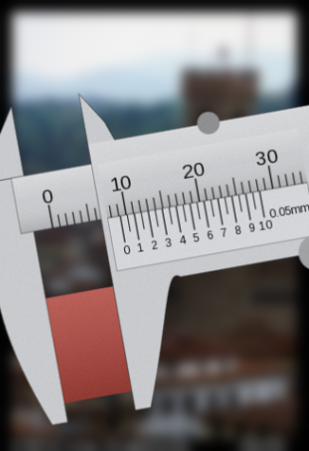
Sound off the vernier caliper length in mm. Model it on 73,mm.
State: 9.2,mm
